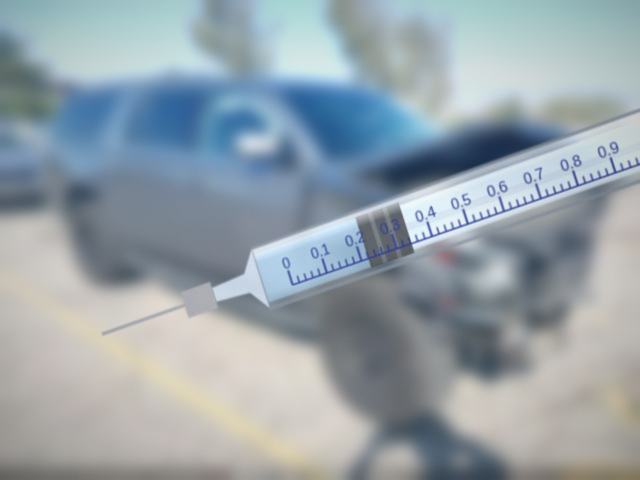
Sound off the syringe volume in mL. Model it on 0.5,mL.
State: 0.22,mL
